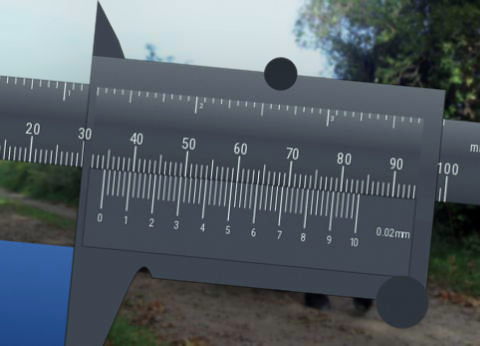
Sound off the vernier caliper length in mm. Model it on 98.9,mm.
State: 34.5,mm
